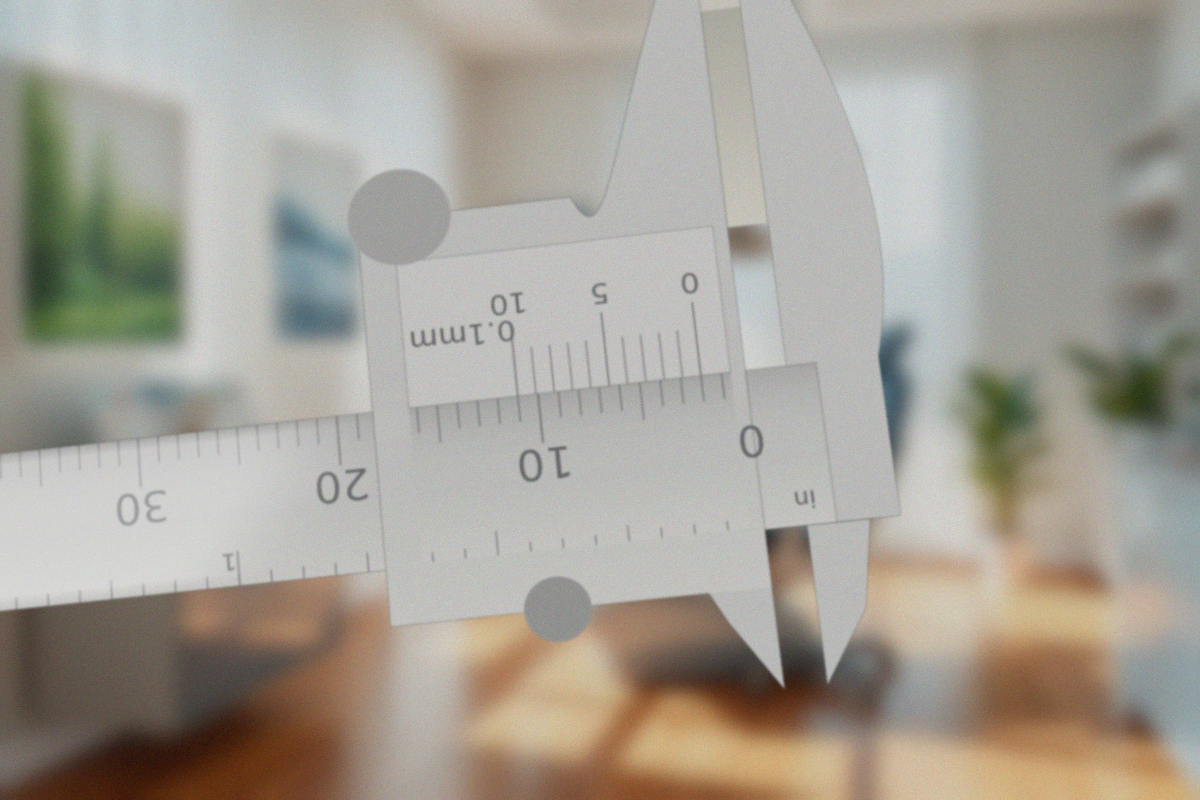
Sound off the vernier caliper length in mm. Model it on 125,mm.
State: 2.0,mm
